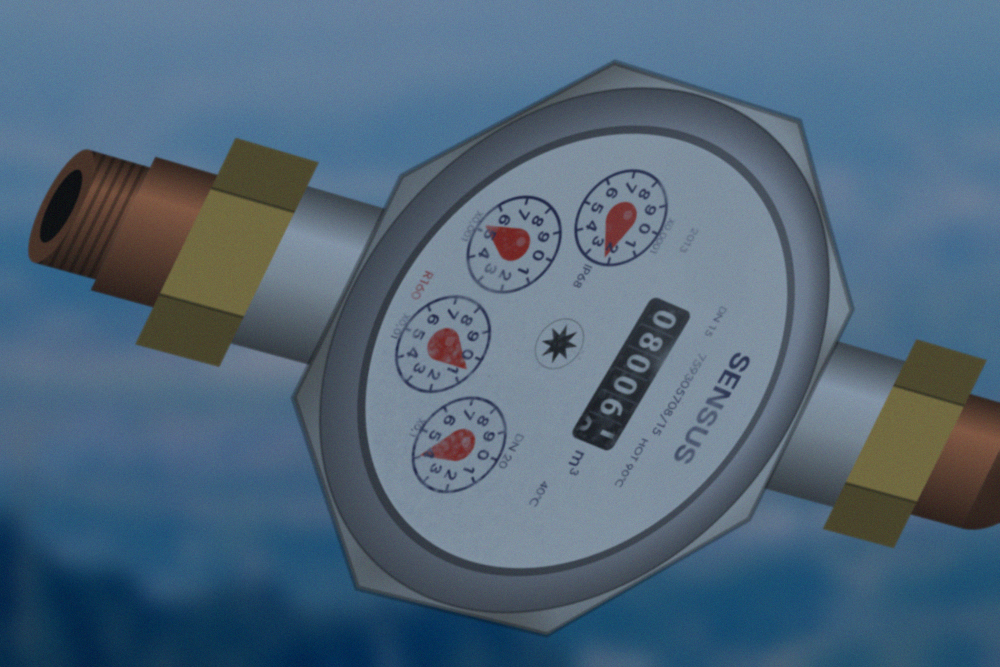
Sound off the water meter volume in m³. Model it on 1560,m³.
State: 80061.4052,m³
